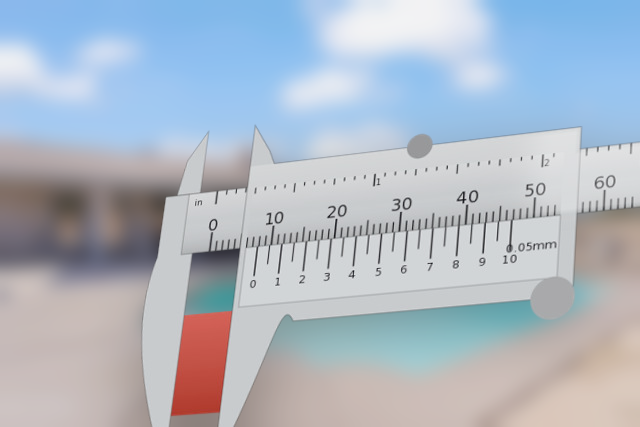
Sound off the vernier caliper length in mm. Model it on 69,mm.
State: 7.8,mm
